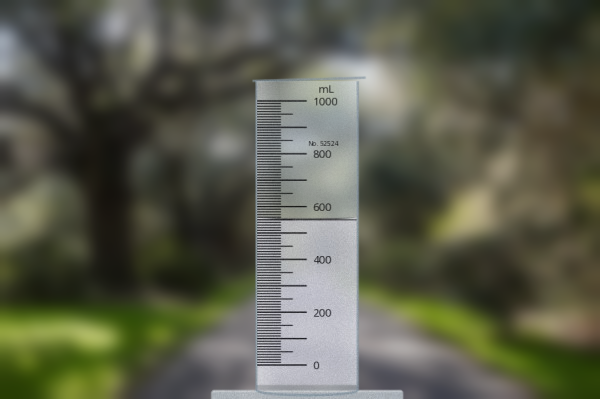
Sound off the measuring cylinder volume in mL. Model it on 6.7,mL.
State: 550,mL
